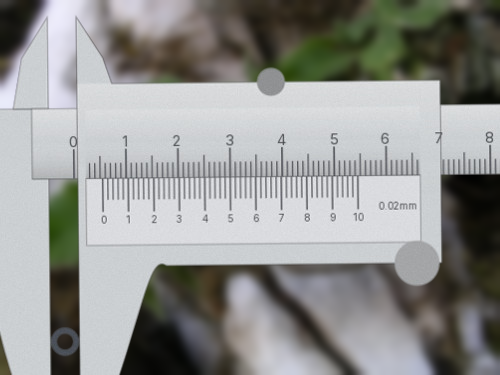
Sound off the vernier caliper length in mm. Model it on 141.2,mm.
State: 5.5,mm
